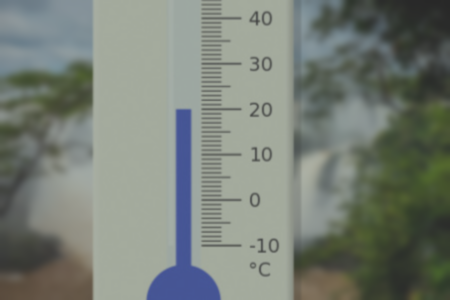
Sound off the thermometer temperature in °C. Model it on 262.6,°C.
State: 20,°C
